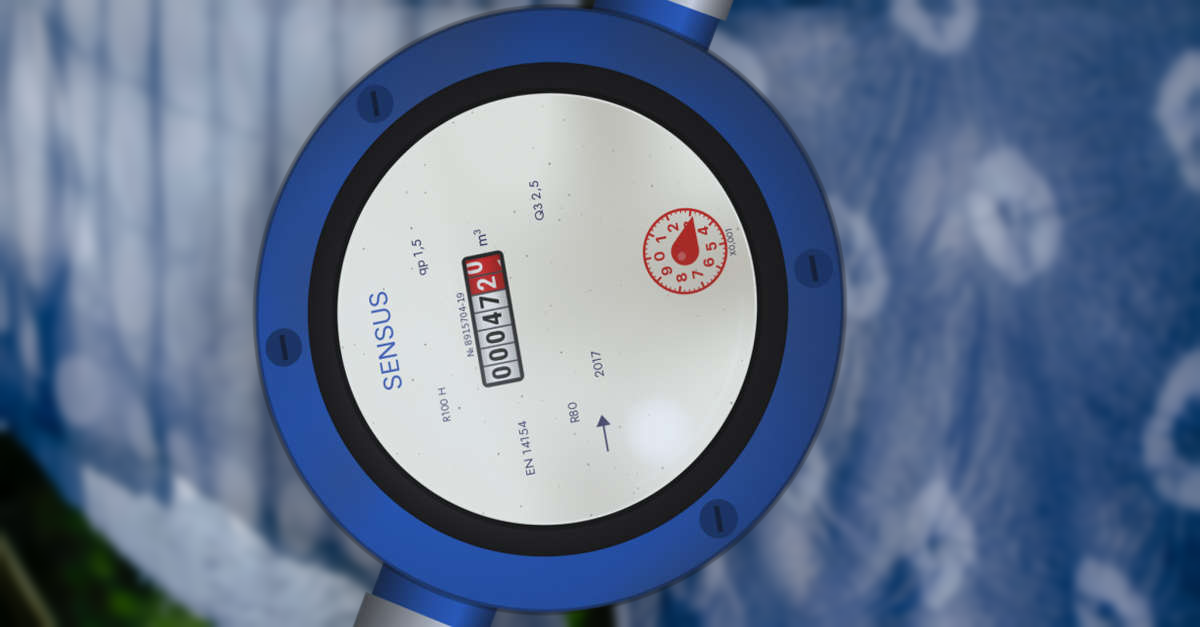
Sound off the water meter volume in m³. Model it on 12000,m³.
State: 47.203,m³
